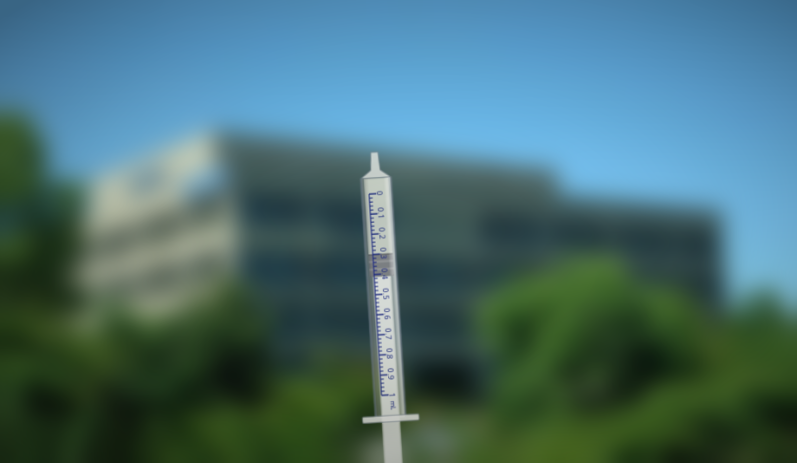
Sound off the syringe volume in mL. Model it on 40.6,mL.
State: 0.3,mL
